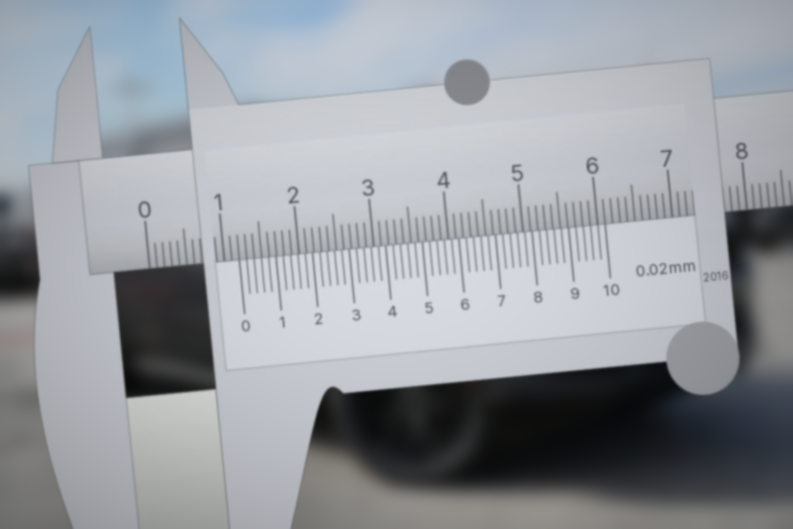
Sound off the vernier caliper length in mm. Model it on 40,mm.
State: 12.0,mm
